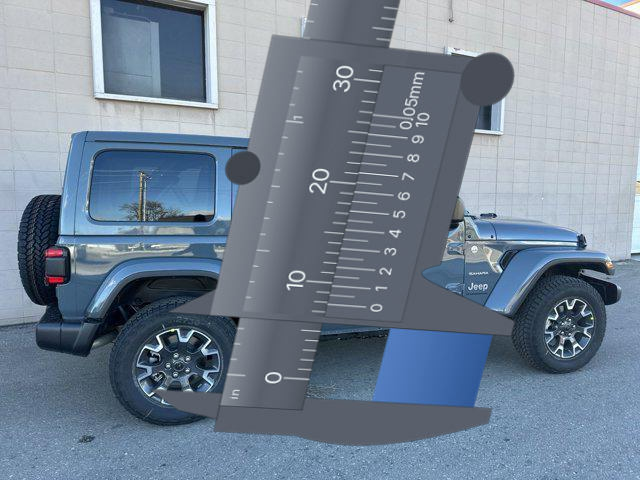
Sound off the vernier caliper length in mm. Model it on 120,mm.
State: 7.8,mm
